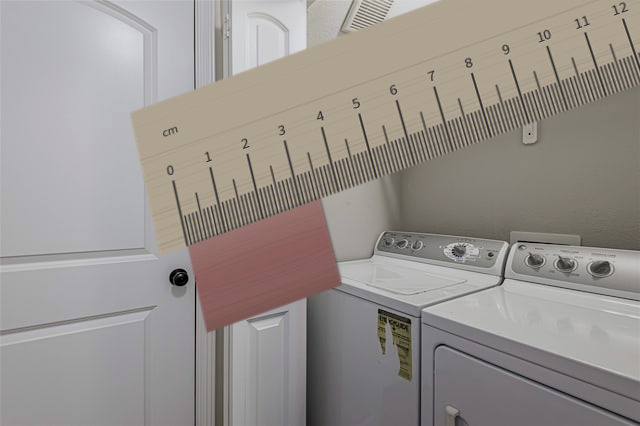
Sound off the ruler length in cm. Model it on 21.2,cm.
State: 3.5,cm
